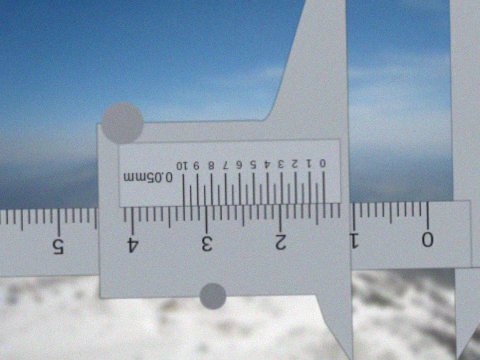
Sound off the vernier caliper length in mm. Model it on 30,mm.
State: 14.0,mm
